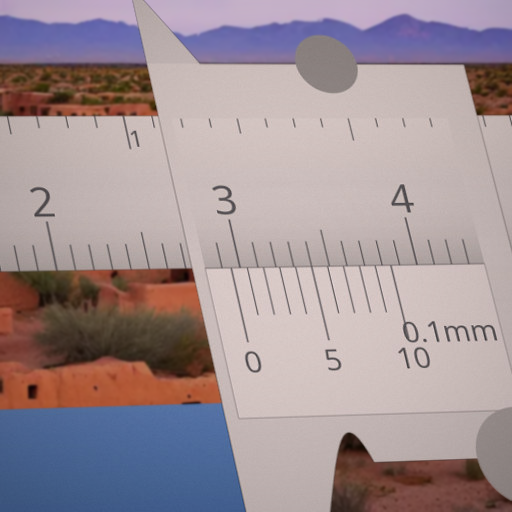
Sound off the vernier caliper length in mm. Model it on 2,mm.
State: 29.5,mm
